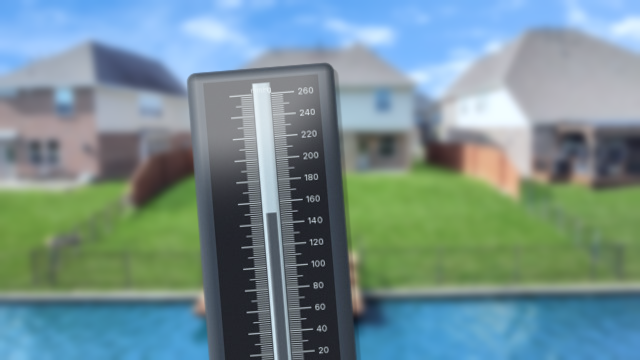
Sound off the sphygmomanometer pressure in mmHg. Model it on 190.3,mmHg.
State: 150,mmHg
